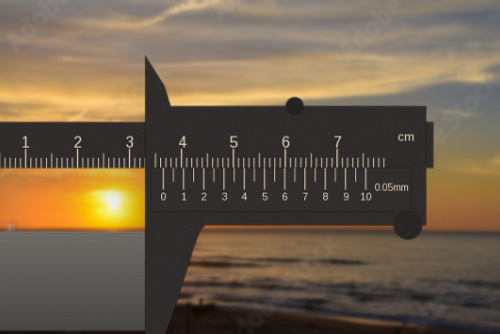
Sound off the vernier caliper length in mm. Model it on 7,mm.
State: 36.5,mm
